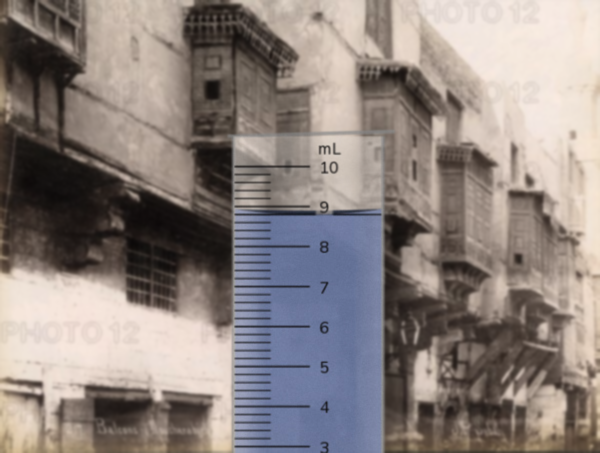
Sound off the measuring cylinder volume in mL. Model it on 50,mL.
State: 8.8,mL
